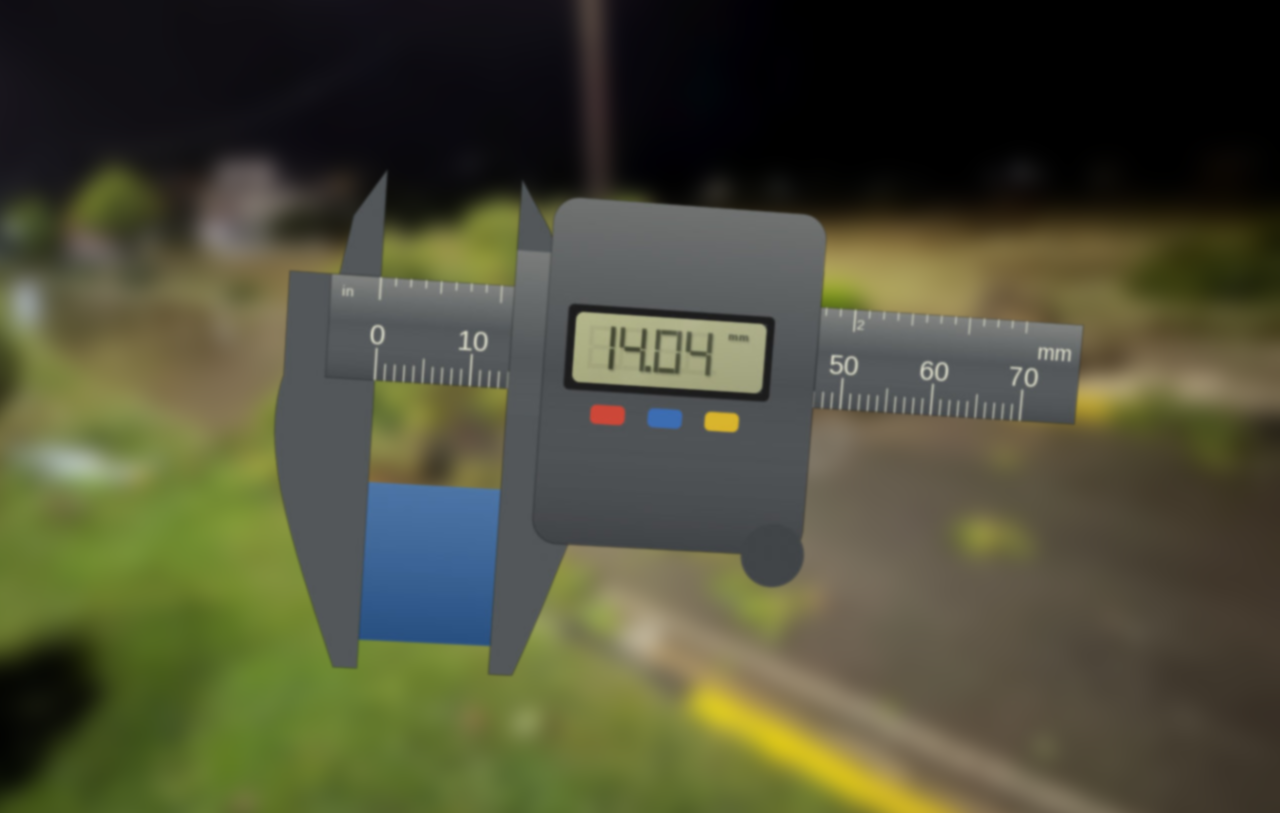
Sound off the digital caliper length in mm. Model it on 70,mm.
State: 14.04,mm
